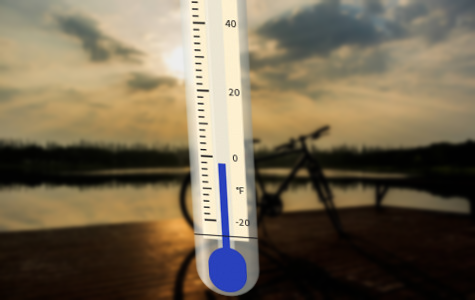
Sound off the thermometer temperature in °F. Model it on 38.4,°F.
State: -2,°F
